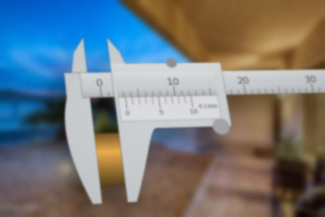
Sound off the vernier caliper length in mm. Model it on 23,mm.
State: 3.2,mm
